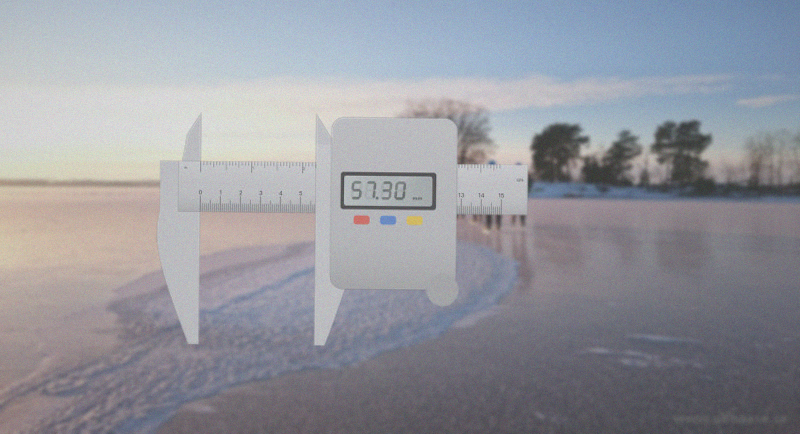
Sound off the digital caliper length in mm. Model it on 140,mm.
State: 57.30,mm
